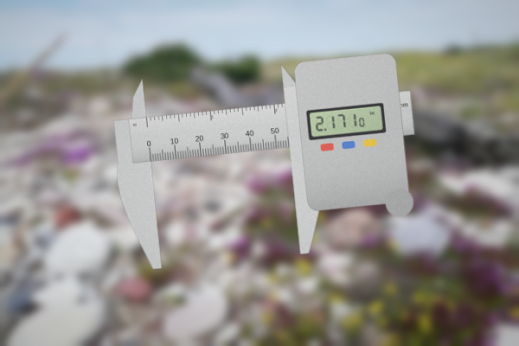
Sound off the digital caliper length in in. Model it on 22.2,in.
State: 2.1710,in
